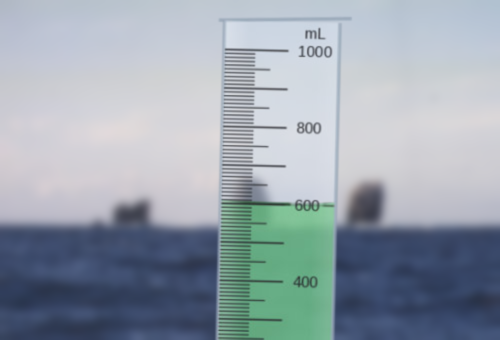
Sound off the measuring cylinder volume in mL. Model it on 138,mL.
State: 600,mL
